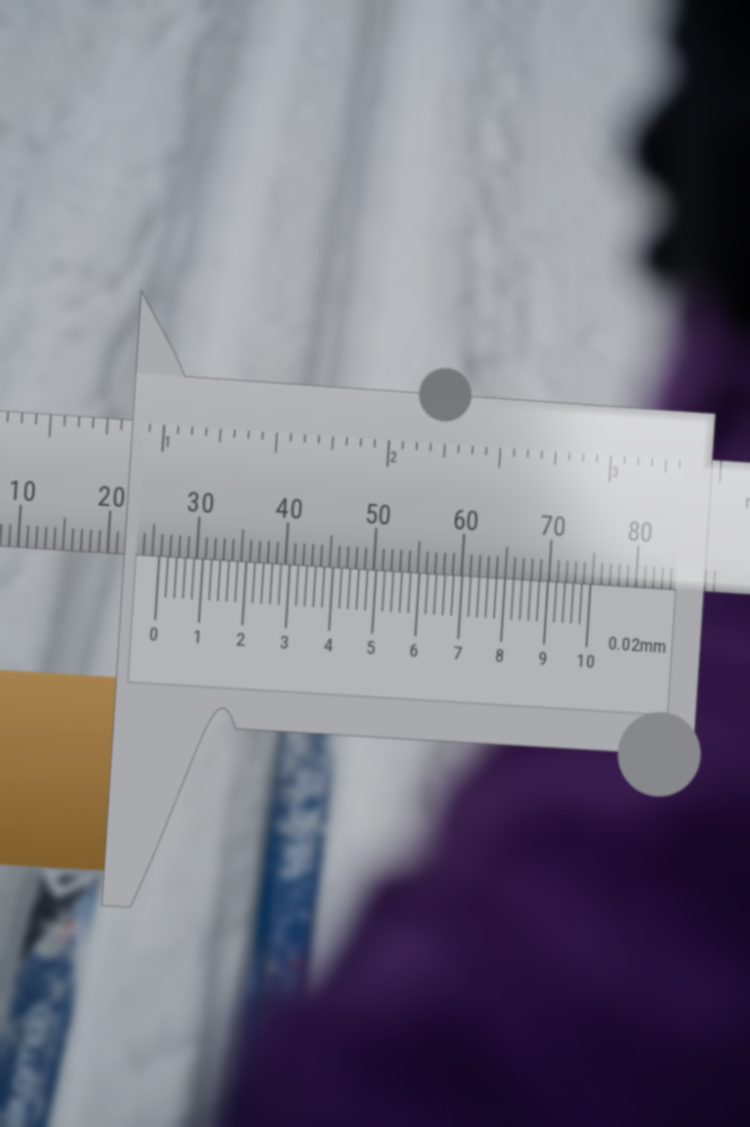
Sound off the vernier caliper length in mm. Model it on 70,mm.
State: 25.8,mm
